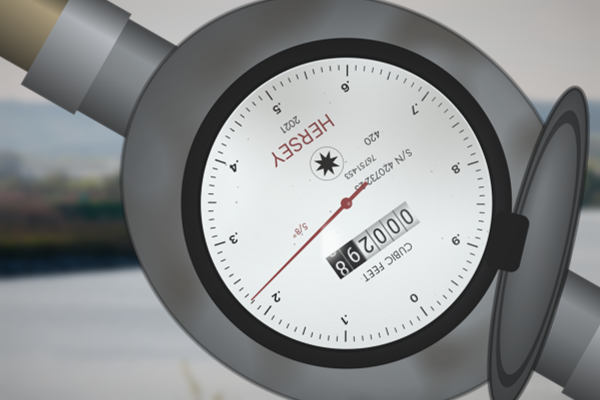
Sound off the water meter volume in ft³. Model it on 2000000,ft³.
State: 298.22,ft³
